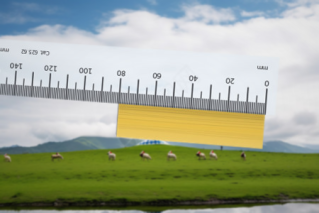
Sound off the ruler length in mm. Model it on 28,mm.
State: 80,mm
